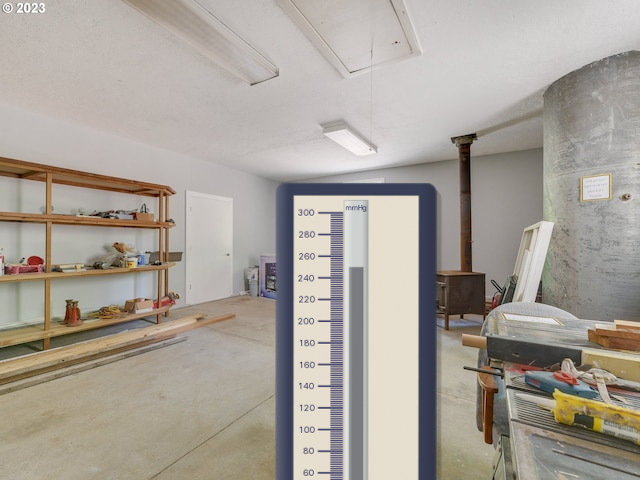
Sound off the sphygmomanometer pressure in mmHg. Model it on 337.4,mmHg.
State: 250,mmHg
